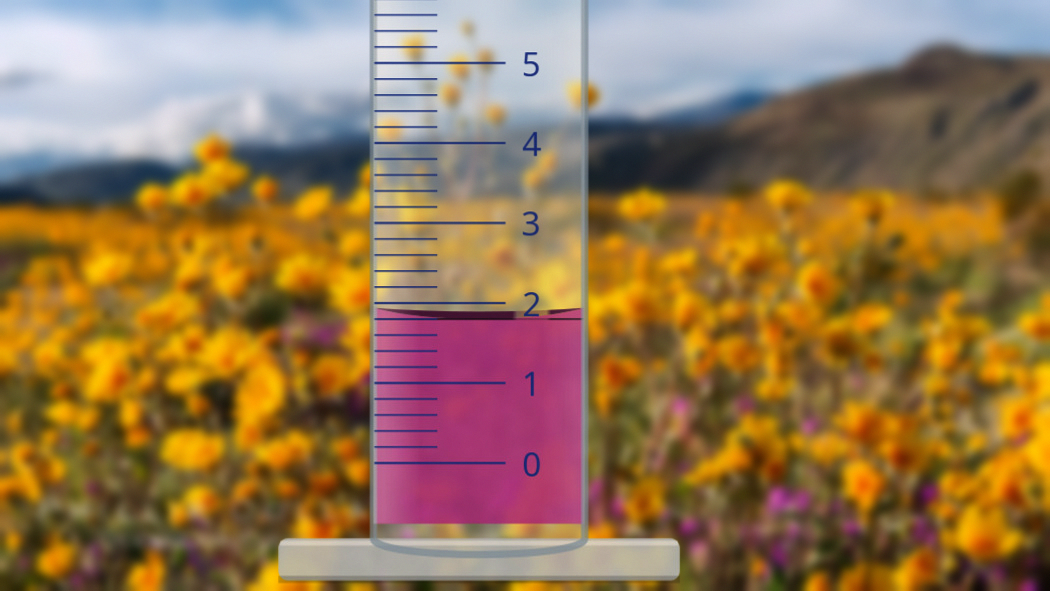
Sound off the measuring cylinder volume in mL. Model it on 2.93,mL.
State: 1.8,mL
